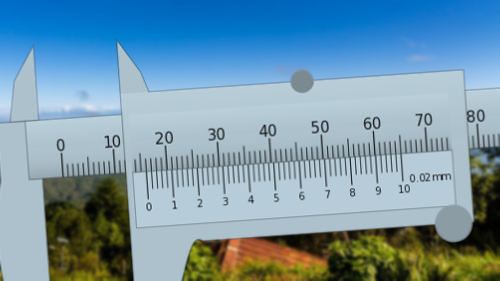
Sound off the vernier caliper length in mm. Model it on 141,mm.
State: 16.0,mm
